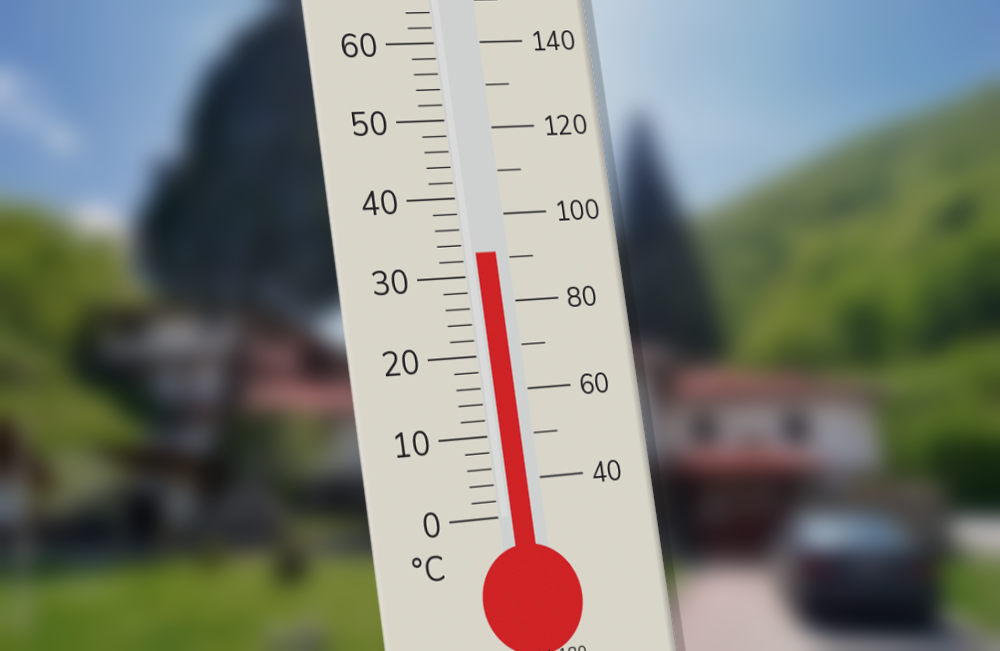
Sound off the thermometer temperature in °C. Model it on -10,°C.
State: 33,°C
